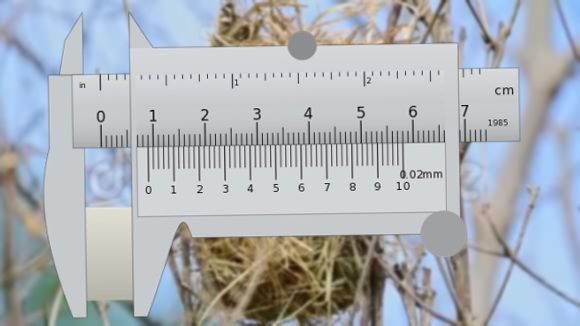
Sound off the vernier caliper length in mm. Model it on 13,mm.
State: 9.0,mm
